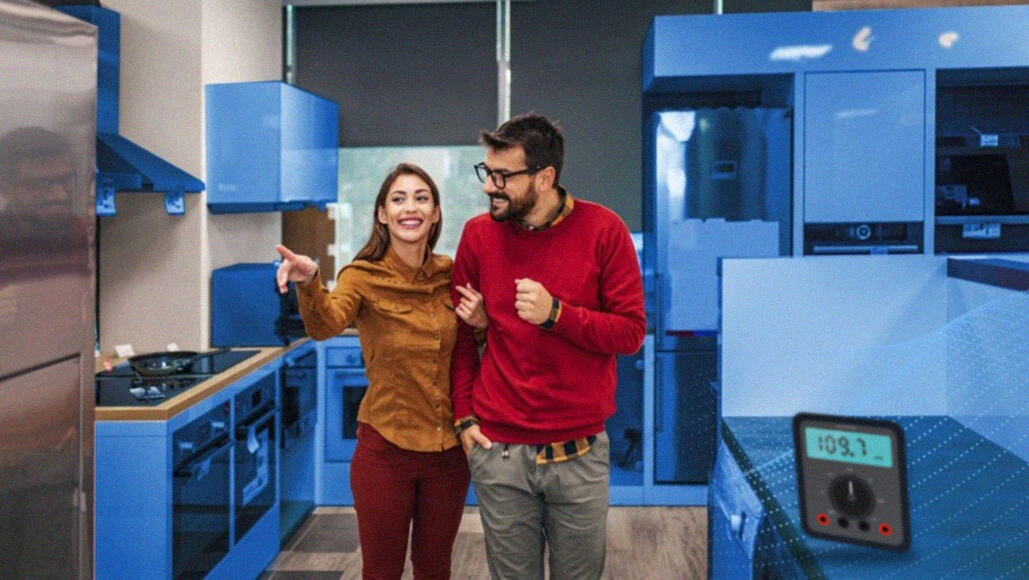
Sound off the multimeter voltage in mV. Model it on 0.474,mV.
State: 109.7,mV
